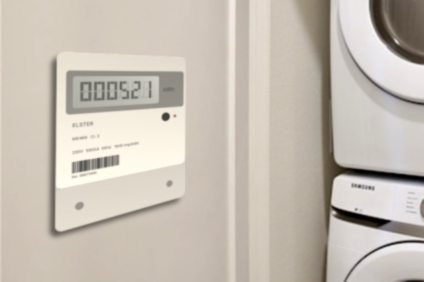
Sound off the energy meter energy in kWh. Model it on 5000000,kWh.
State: 521,kWh
